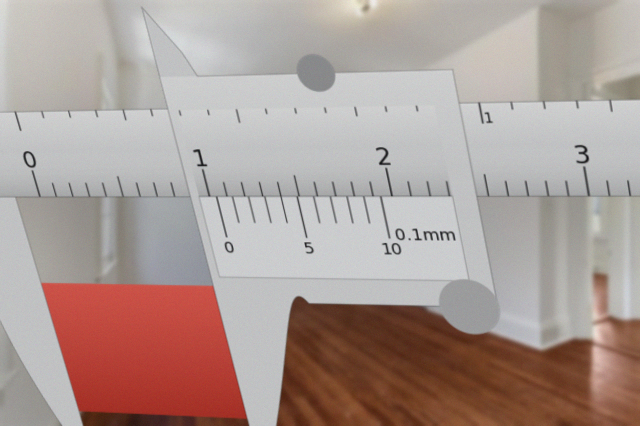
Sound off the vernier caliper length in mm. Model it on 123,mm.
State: 10.4,mm
